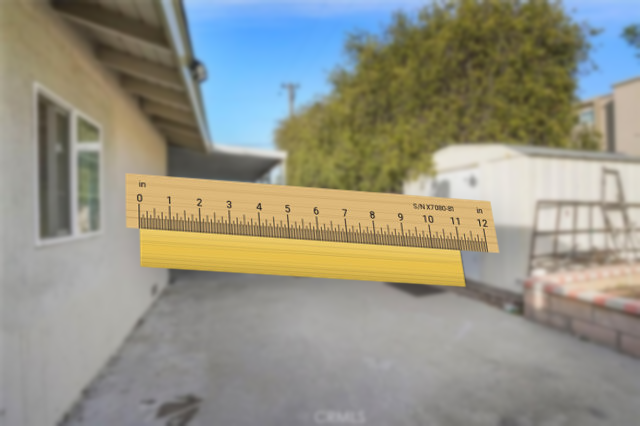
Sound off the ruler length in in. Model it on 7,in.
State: 11,in
